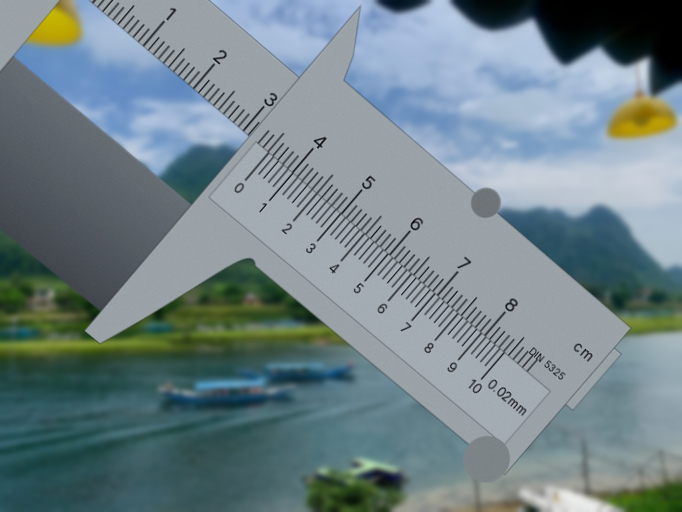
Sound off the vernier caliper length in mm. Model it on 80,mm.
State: 35.2,mm
